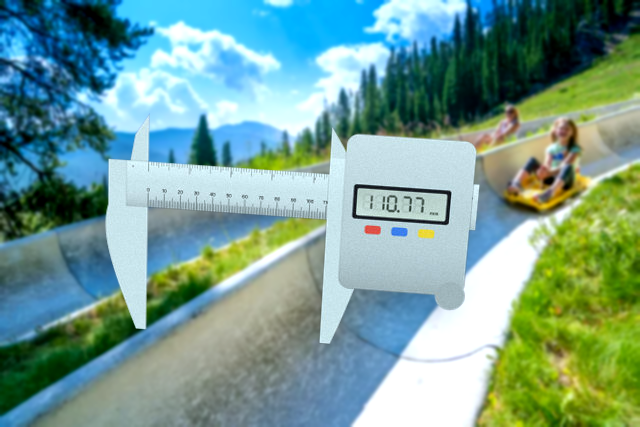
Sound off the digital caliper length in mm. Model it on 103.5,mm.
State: 110.77,mm
